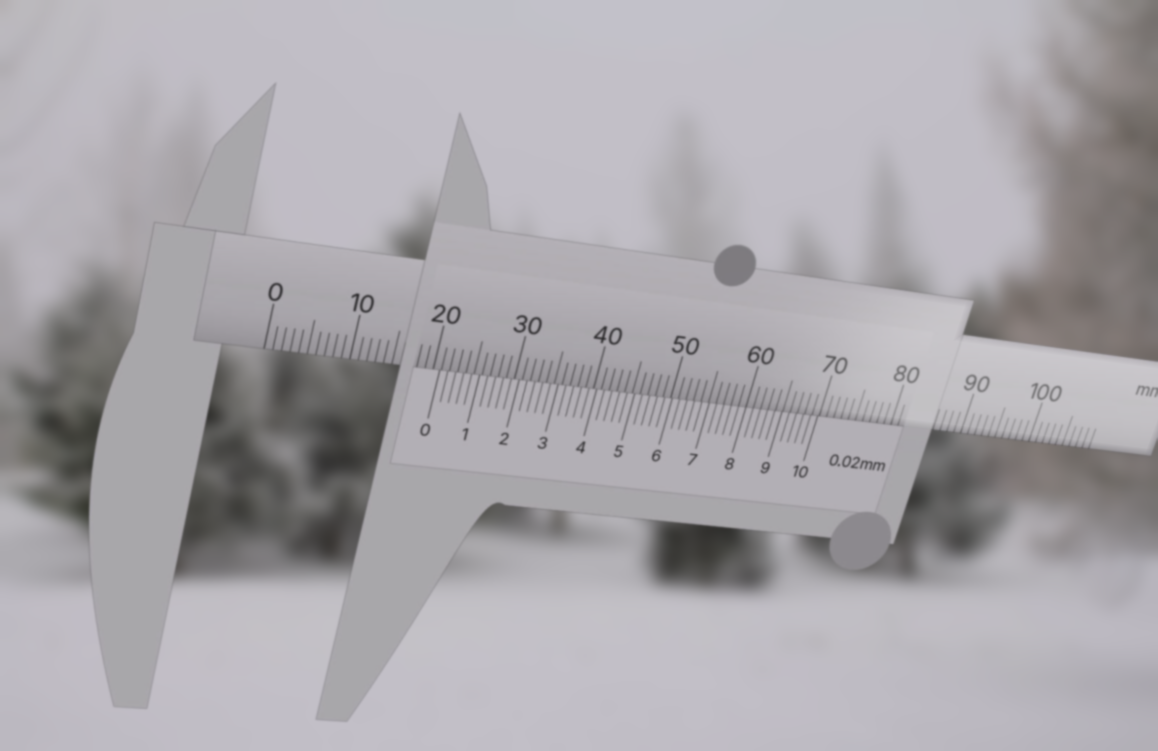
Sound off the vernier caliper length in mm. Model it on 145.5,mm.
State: 20.8,mm
